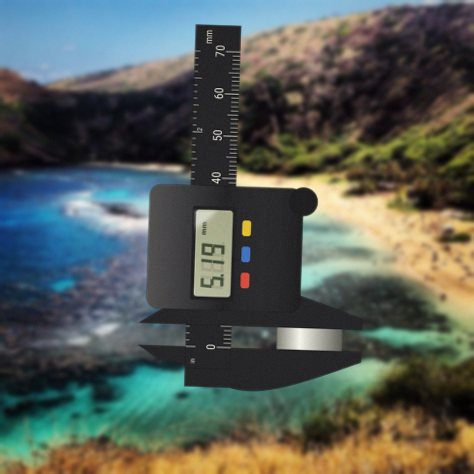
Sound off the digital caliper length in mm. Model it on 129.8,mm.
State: 5.19,mm
